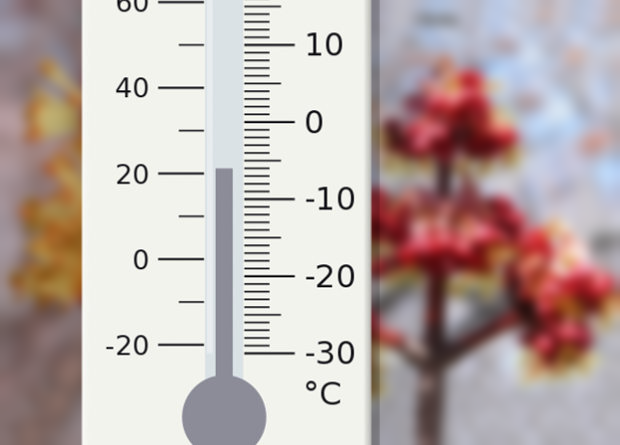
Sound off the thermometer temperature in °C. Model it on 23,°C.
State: -6,°C
